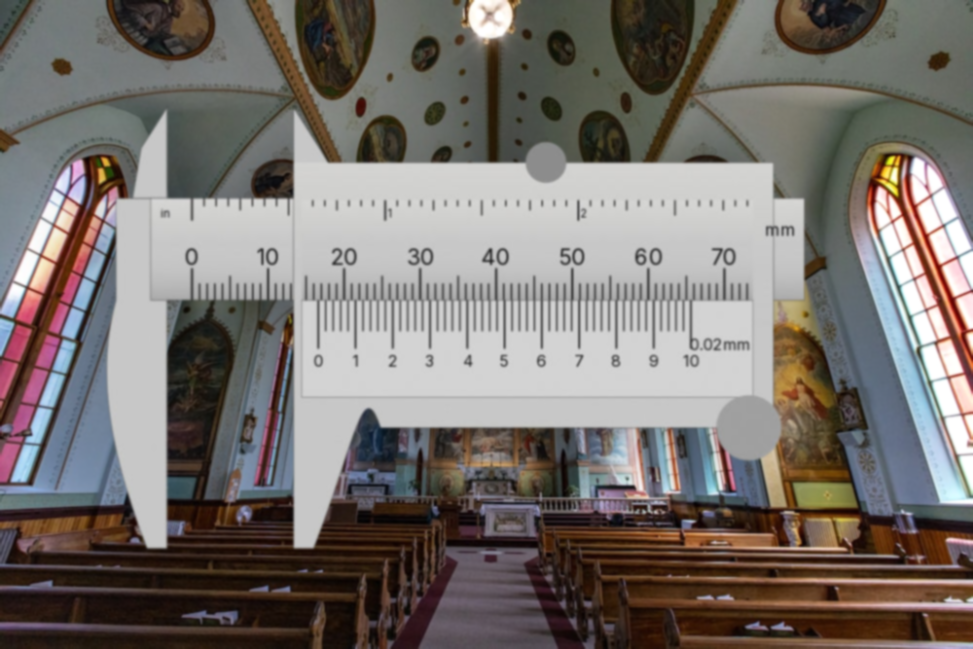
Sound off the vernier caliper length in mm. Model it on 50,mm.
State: 16.6,mm
